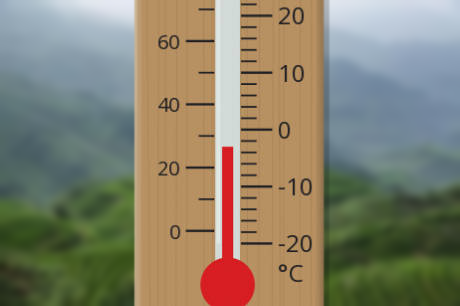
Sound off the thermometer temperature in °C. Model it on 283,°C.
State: -3,°C
